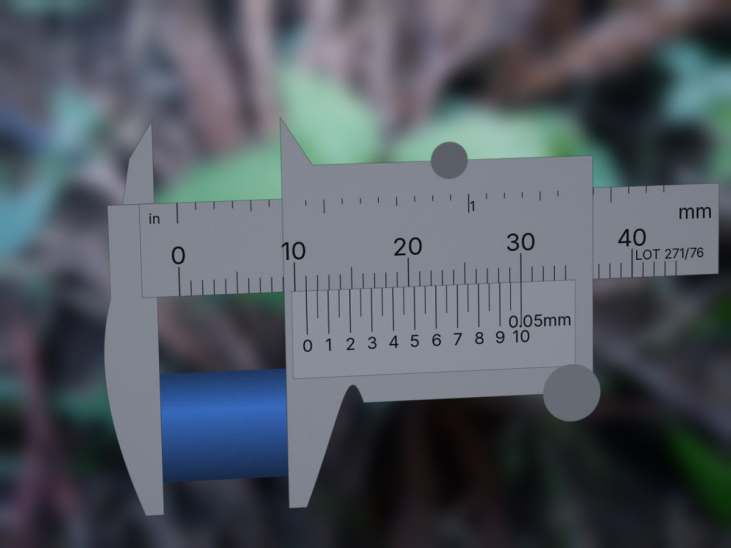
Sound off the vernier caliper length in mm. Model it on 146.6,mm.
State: 11.0,mm
